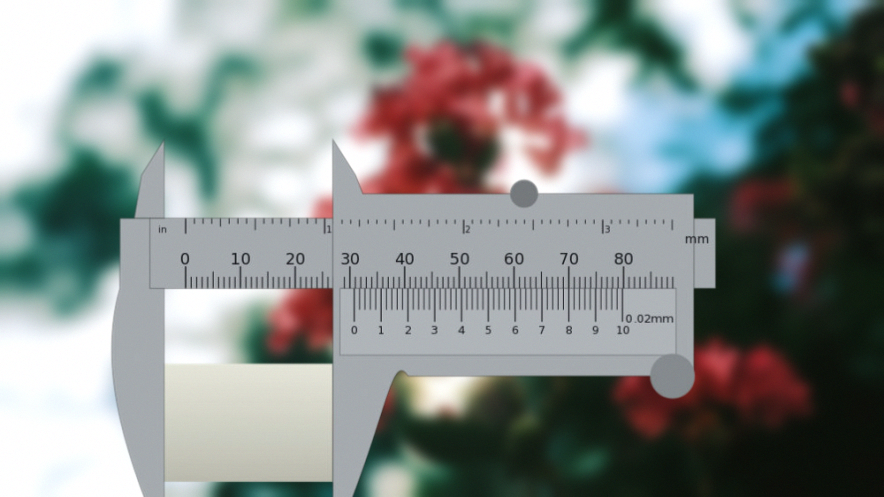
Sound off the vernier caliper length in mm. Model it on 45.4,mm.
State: 30.8,mm
